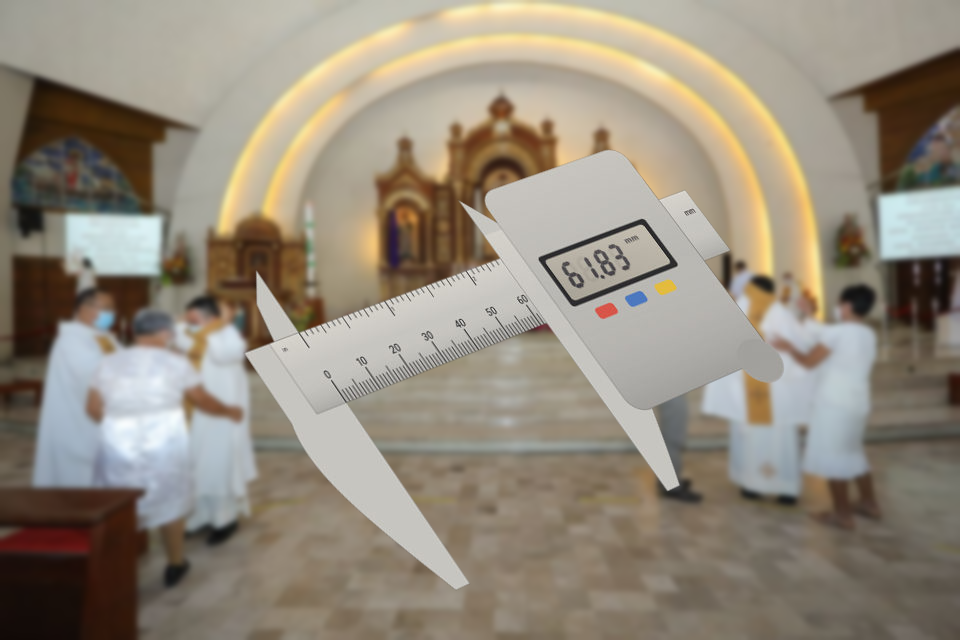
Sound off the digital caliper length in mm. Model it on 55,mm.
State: 61.83,mm
